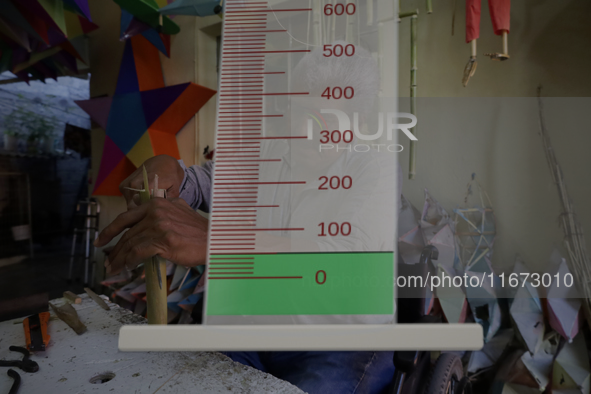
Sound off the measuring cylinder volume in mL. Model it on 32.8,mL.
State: 50,mL
